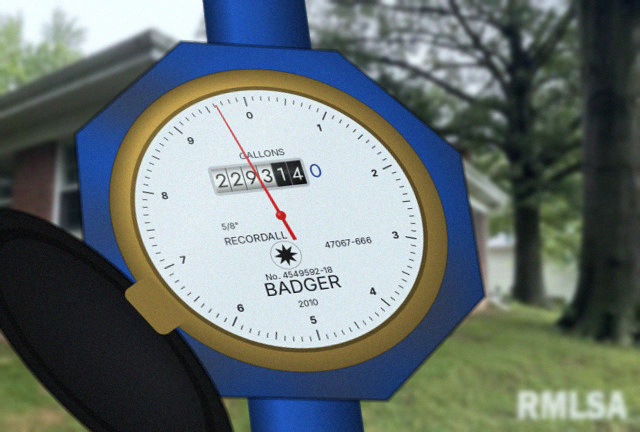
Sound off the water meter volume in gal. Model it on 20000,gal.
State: 2293139.6,gal
